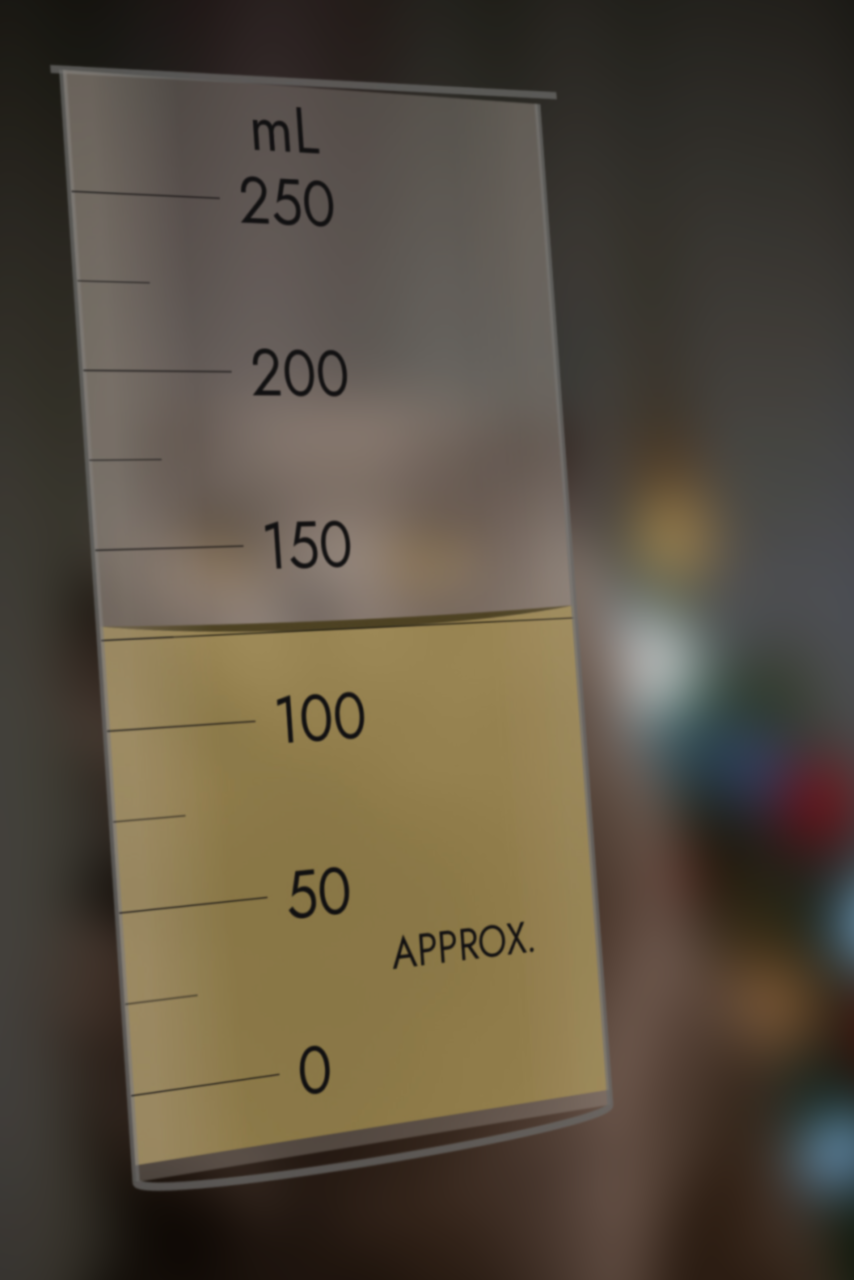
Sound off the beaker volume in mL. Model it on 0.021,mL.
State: 125,mL
